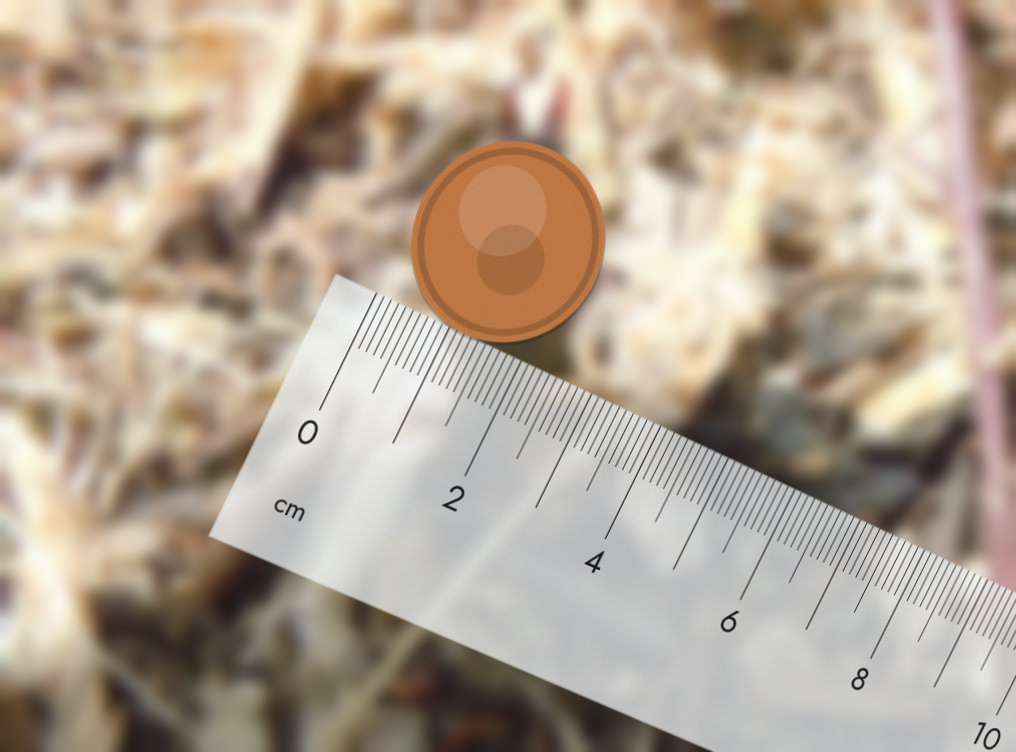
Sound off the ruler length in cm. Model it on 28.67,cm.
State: 2.4,cm
